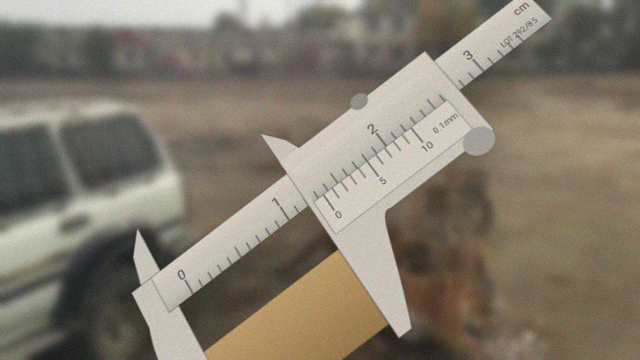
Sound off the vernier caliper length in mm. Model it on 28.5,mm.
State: 13.5,mm
